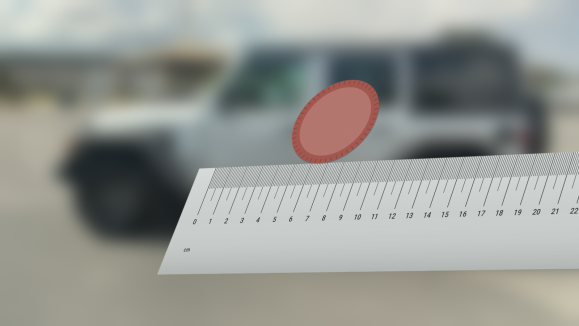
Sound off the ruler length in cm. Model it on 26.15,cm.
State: 5,cm
